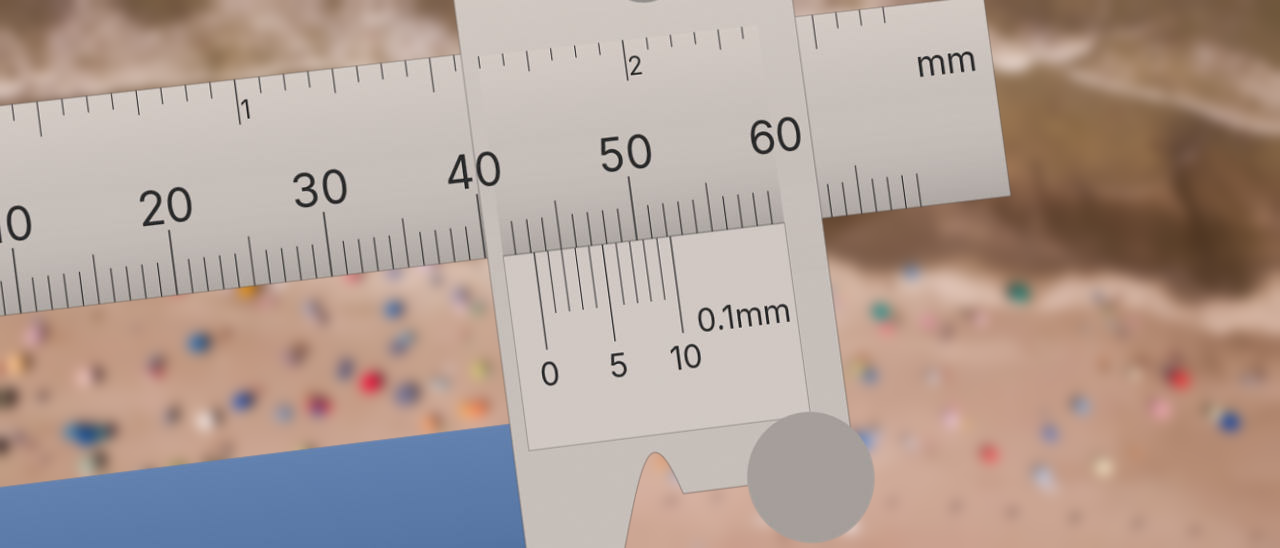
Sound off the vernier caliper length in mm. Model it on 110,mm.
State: 43.2,mm
